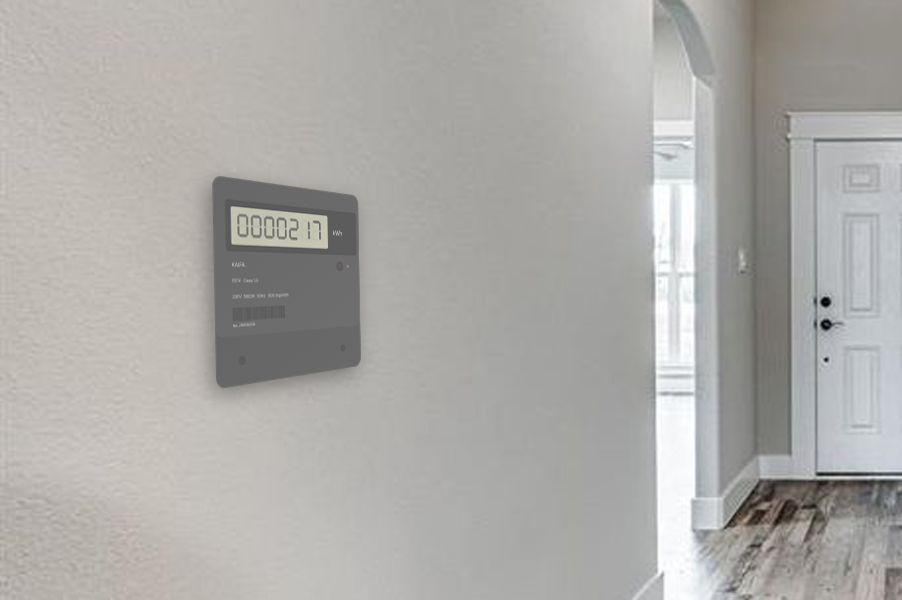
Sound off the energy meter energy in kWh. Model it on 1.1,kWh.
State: 217,kWh
